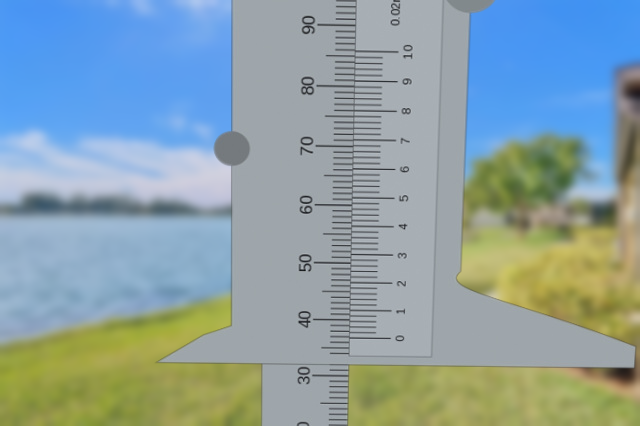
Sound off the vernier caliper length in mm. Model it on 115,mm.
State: 36.8,mm
